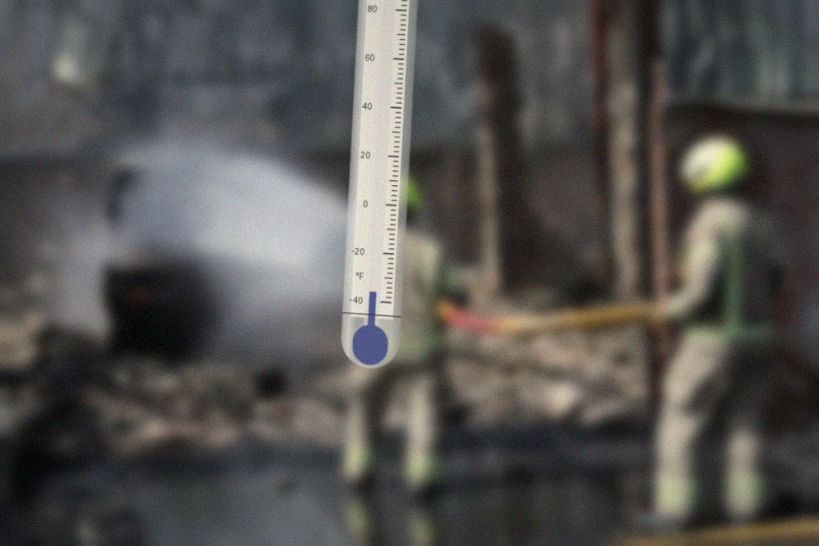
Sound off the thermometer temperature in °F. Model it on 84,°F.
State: -36,°F
